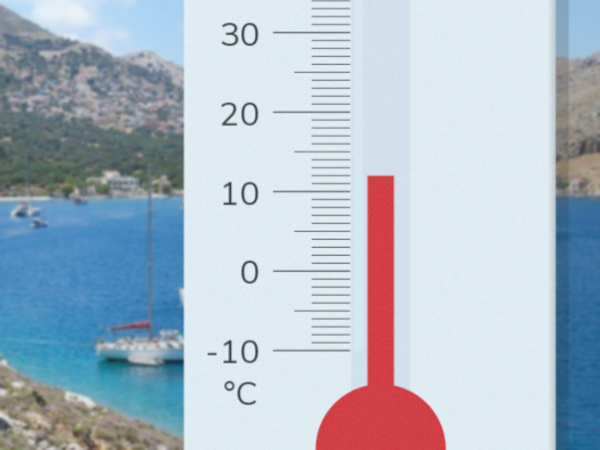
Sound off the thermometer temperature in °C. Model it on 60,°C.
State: 12,°C
